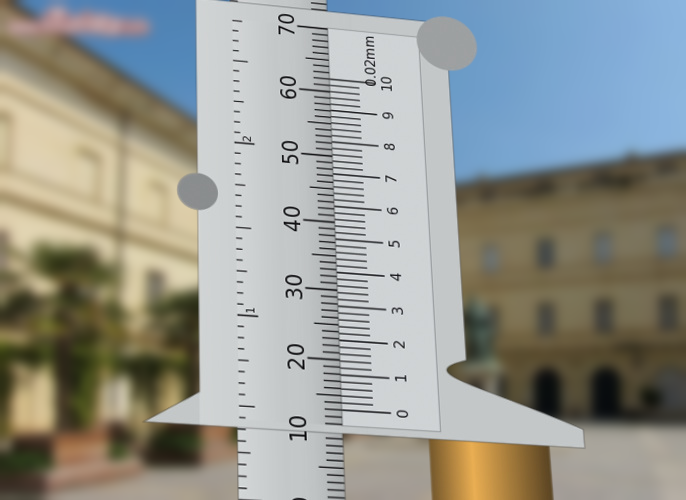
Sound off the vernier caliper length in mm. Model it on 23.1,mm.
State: 13.0,mm
